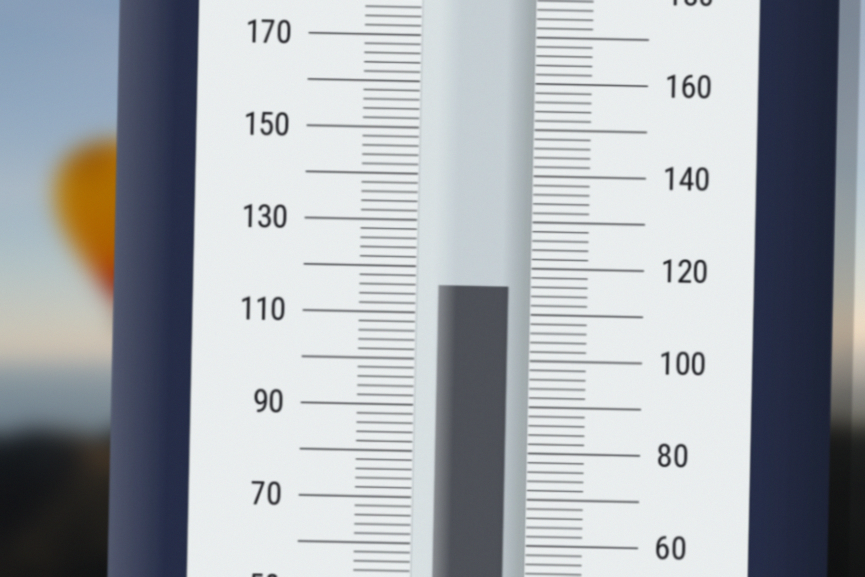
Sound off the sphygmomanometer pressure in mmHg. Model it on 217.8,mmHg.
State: 116,mmHg
